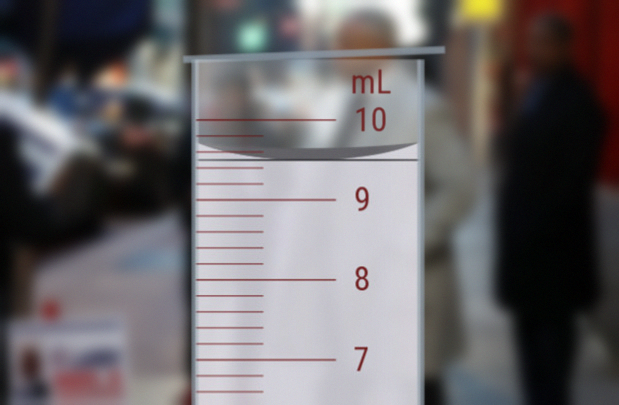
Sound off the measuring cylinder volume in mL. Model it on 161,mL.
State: 9.5,mL
